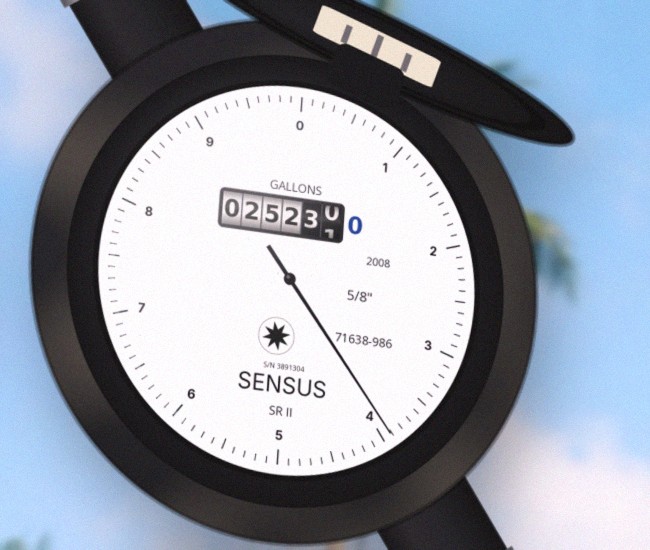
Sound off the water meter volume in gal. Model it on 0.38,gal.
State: 252303.9,gal
